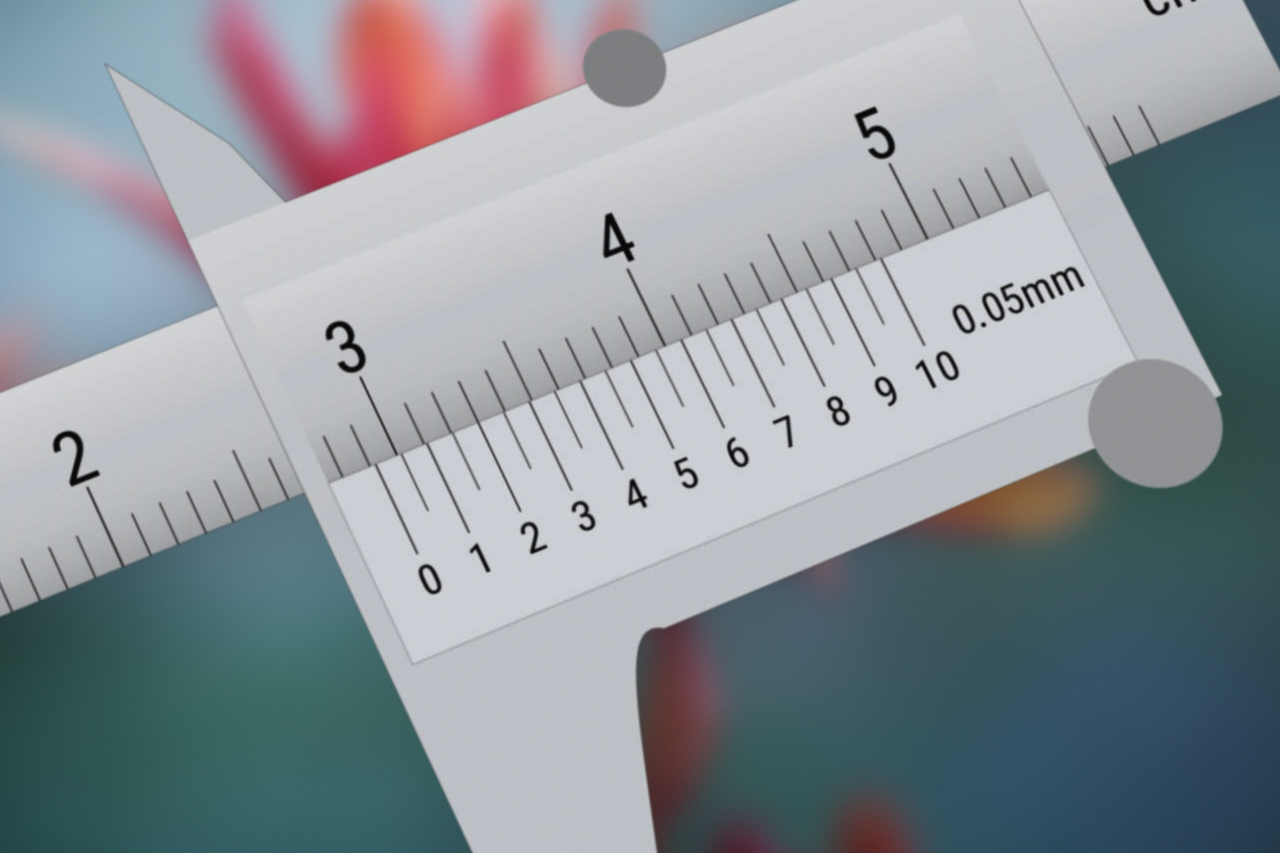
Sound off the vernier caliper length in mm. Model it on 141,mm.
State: 29.2,mm
